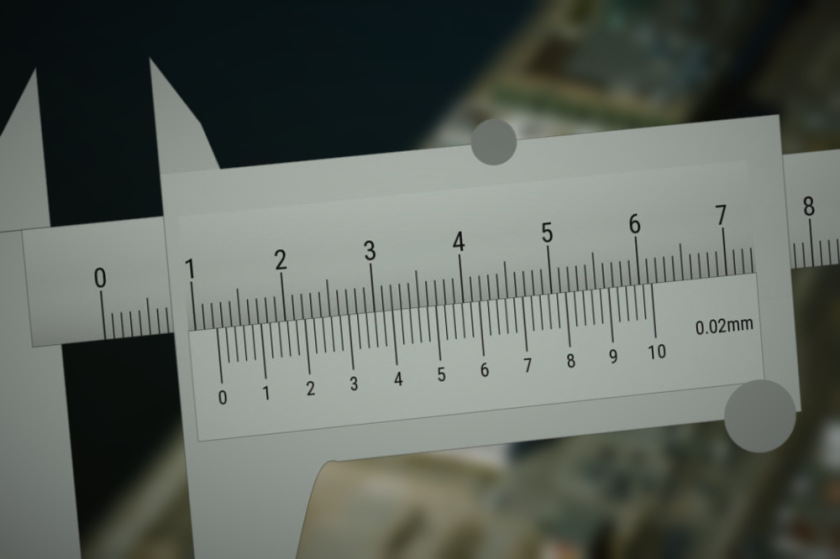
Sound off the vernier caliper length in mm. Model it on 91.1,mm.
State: 12.4,mm
